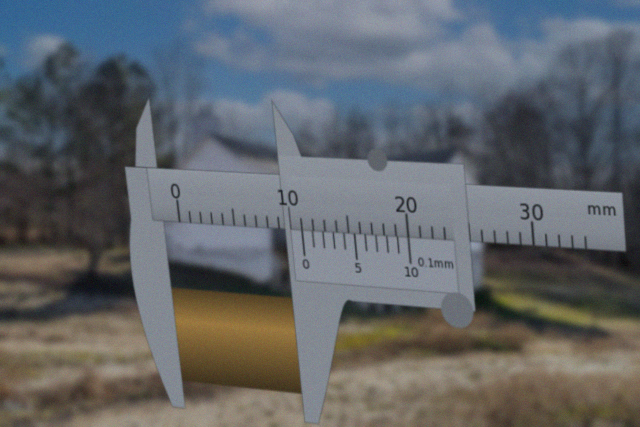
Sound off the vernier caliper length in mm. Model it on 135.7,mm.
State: 11.0,mm
